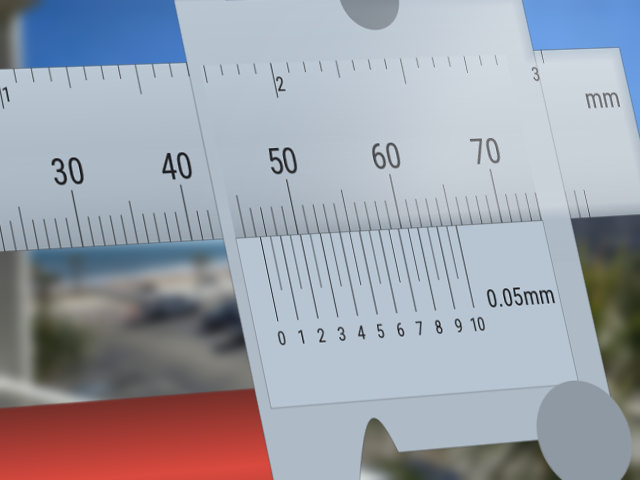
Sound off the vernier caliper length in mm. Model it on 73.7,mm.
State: 46.4,mm
